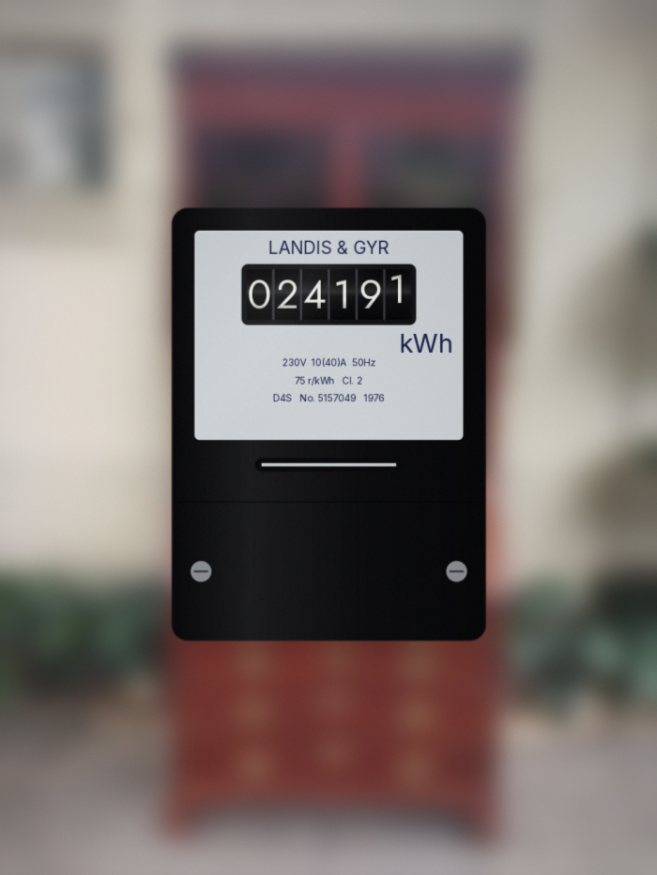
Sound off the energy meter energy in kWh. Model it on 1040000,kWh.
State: 24191,kWh
